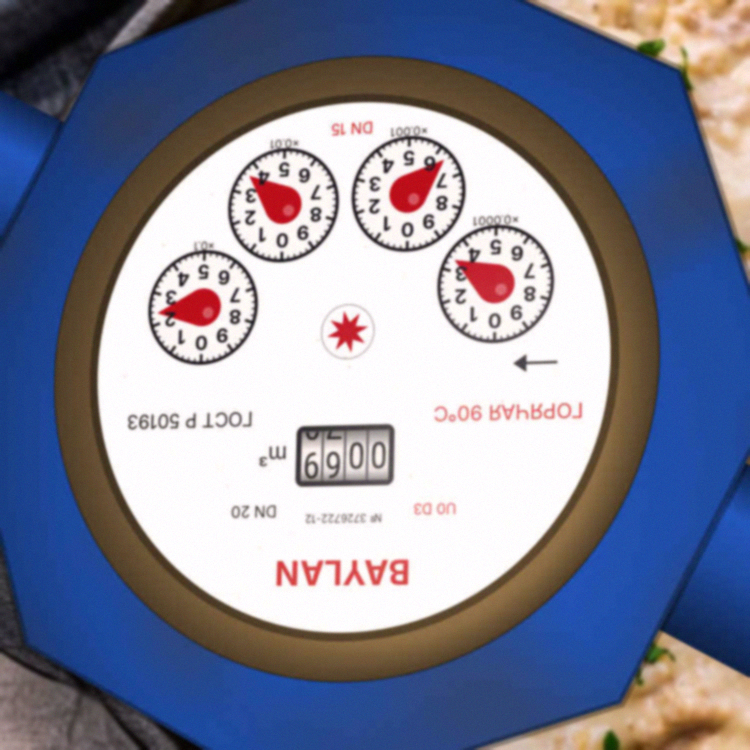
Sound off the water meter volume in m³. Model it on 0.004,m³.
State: 69.2363,m³
